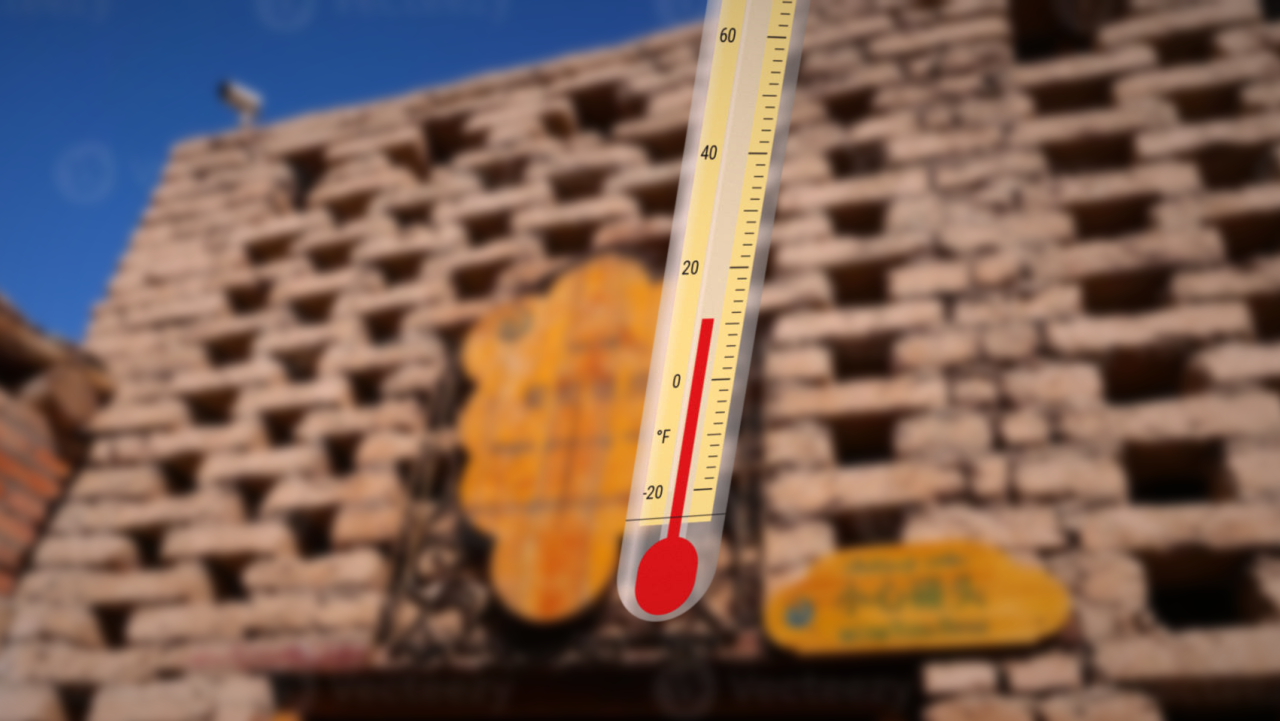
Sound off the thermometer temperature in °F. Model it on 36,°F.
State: 11,°F
